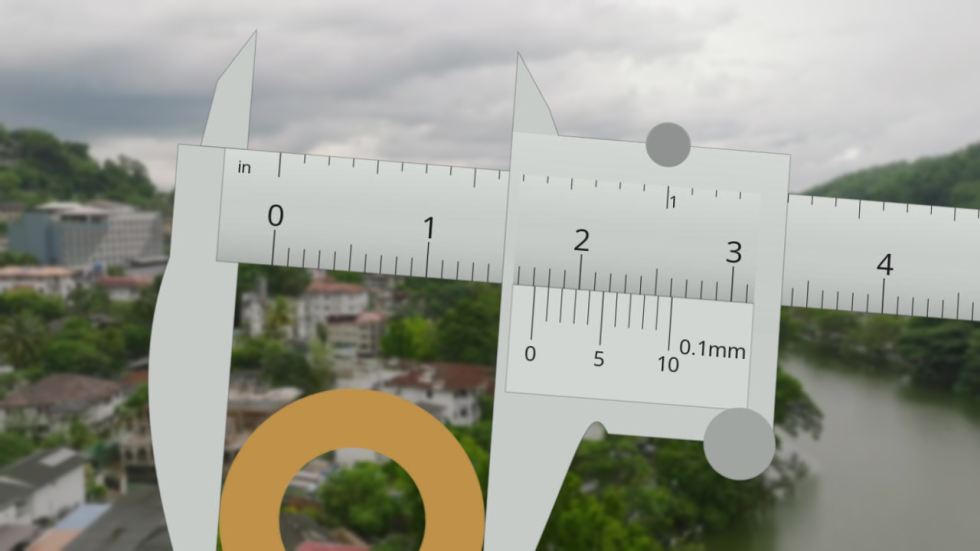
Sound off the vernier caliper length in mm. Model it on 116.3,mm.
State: 17.1,mm
